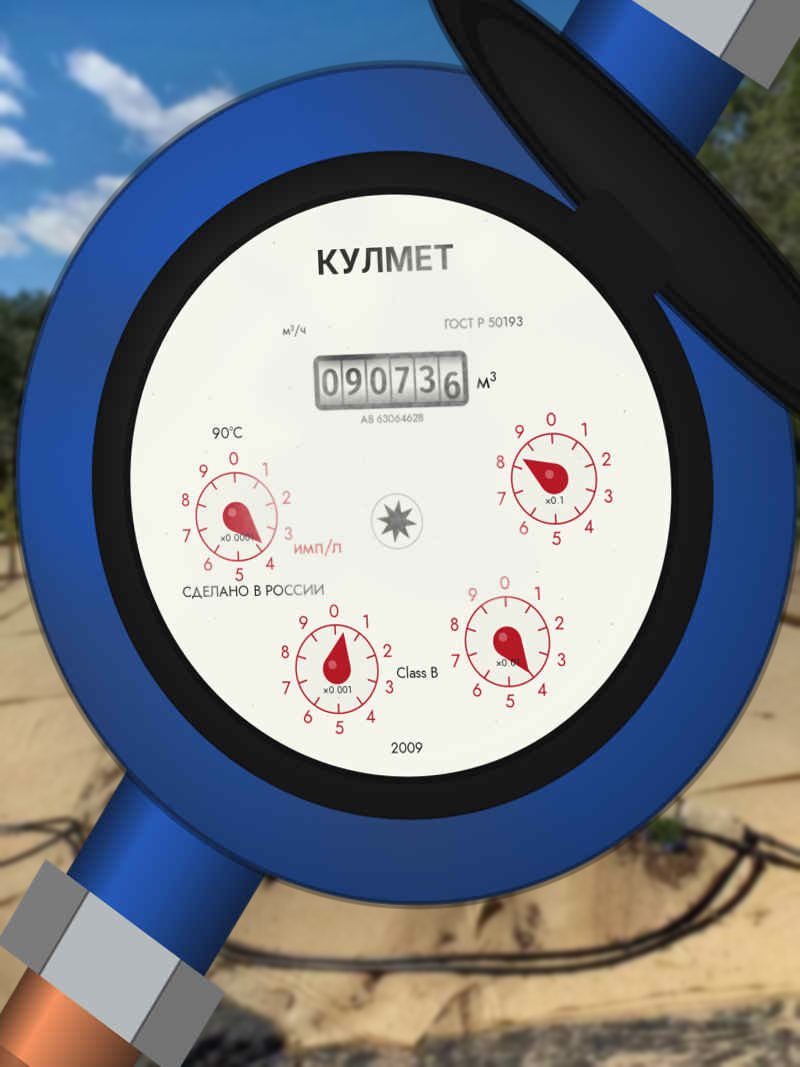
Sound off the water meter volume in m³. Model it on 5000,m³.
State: 90735.8403,m³
